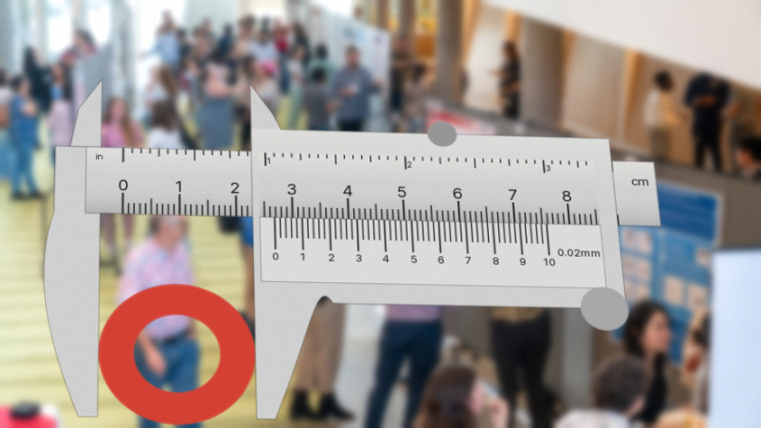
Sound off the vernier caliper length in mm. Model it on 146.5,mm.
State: 26.8,mm
